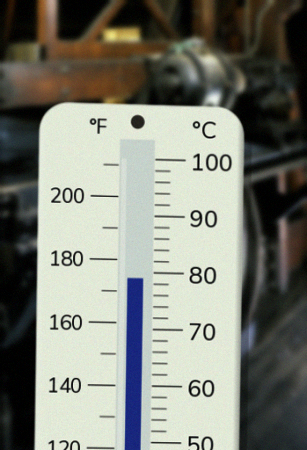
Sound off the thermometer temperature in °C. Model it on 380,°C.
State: 79,°C
